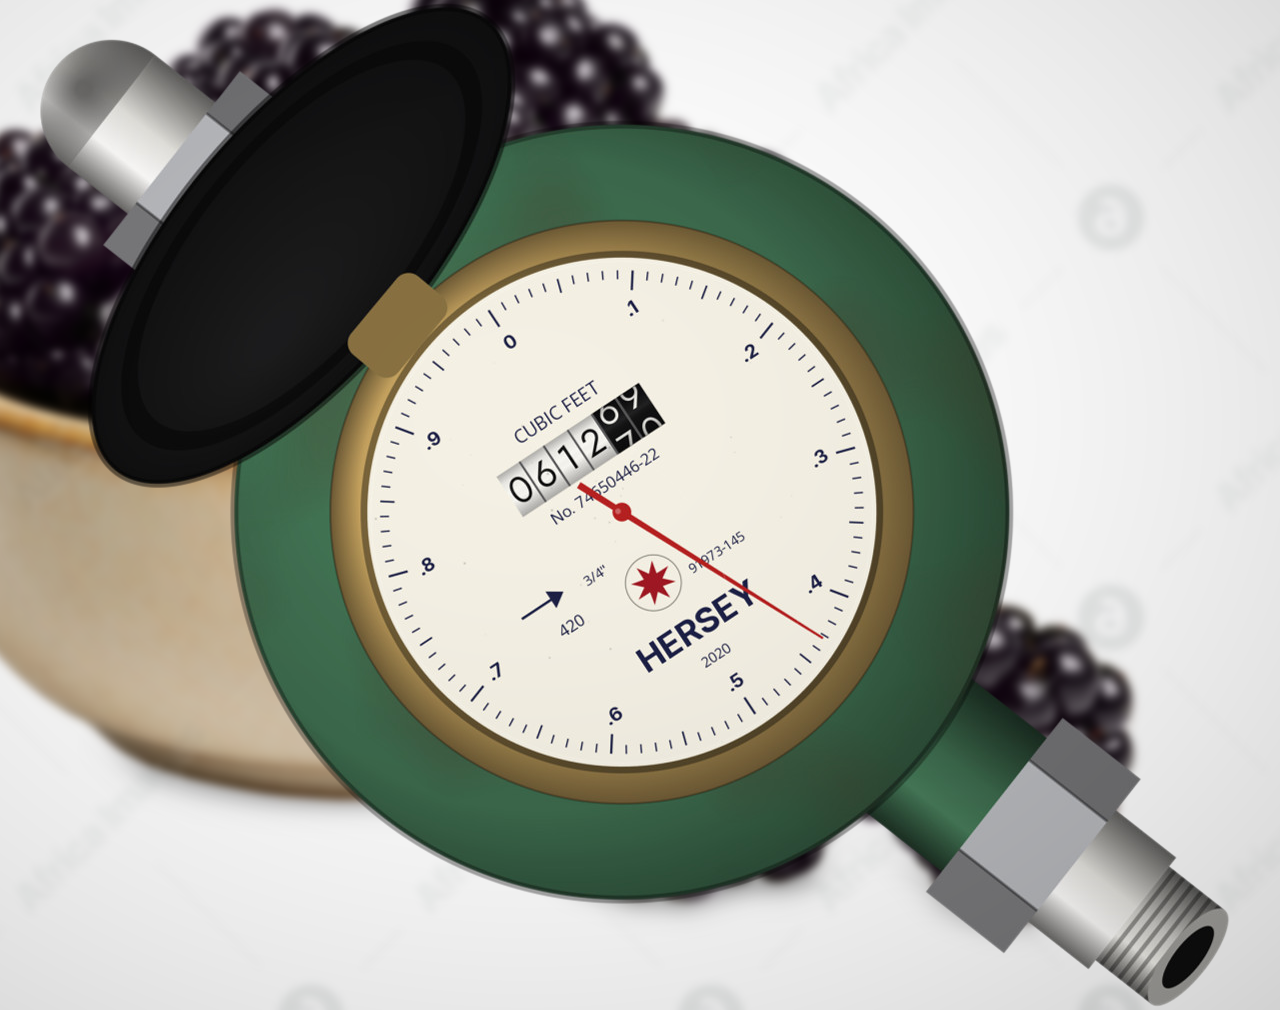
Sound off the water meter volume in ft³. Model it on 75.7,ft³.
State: 61269.43,ft³
